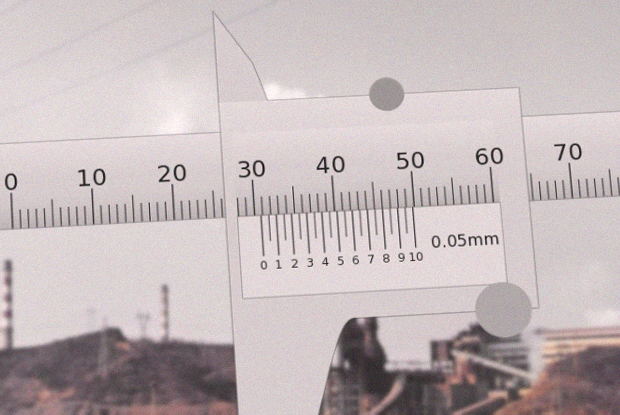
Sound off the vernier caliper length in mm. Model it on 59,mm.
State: 30.8,mm
